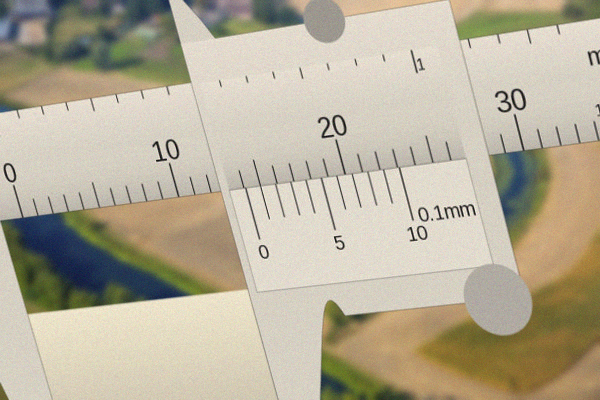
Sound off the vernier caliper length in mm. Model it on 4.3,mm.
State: 14.1,mm
